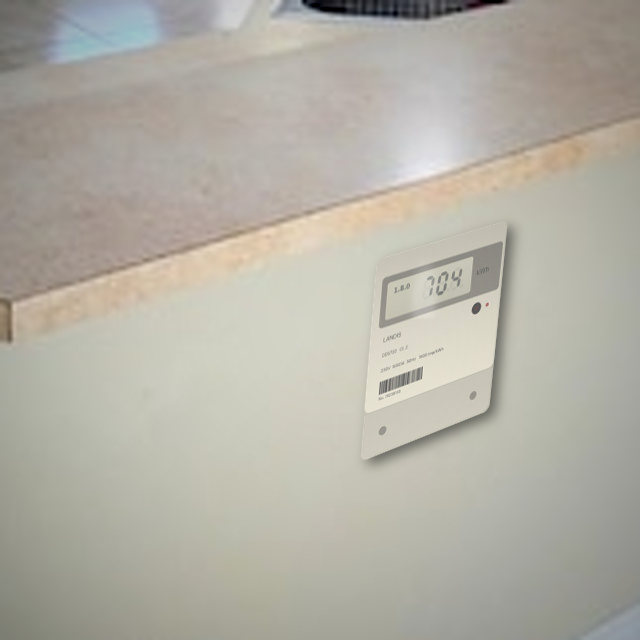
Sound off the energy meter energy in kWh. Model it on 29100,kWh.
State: 704,kWh
